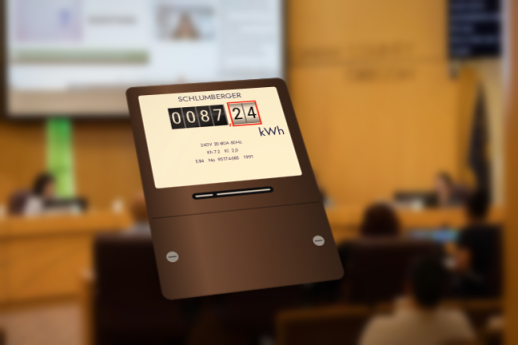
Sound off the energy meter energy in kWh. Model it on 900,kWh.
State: 87.24,kWh
